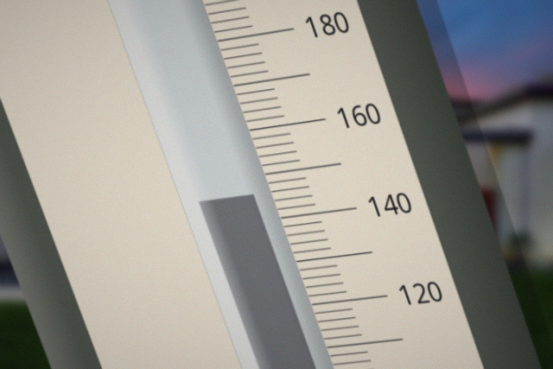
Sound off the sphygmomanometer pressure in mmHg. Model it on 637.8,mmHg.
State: 146,mmHg
